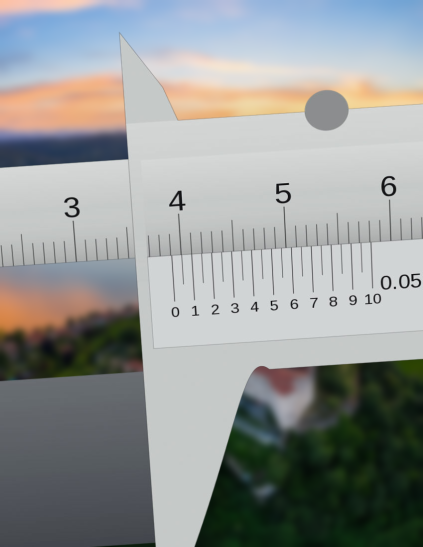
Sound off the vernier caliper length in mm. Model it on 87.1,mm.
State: 39.1,mm
